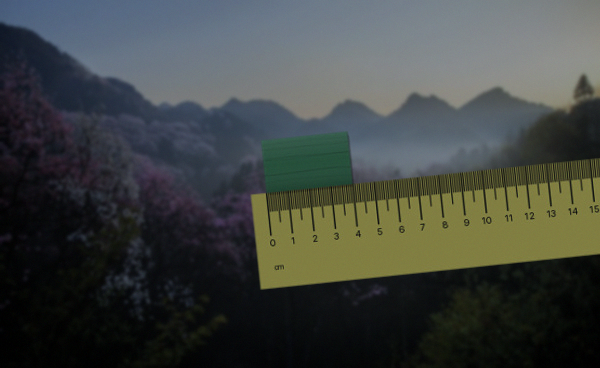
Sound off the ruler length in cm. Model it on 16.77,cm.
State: 4,cm
